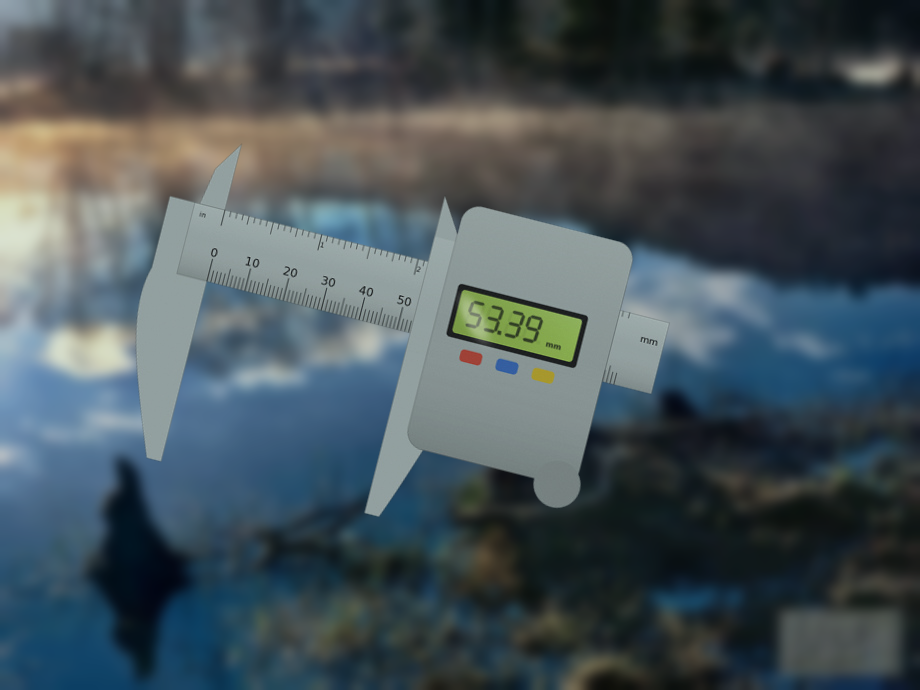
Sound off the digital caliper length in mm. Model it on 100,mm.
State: 53.39,mm
